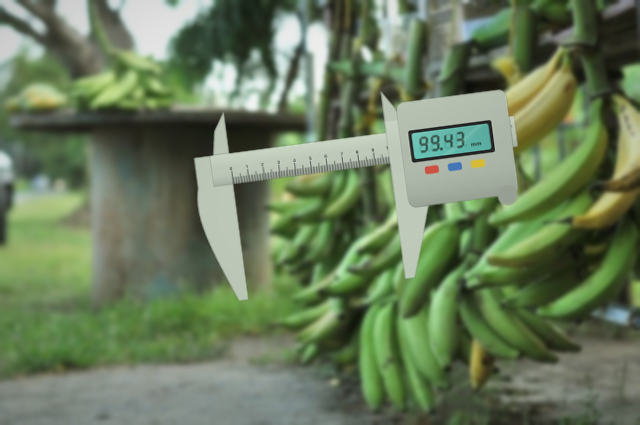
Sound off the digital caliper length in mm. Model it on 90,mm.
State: 99.43,mm
